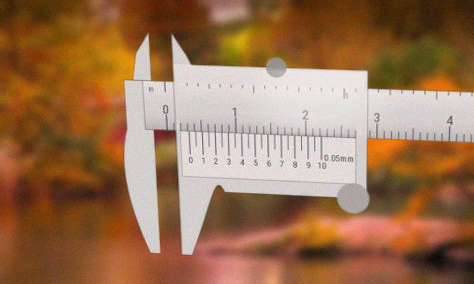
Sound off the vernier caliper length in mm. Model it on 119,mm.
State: 3.2,mm
